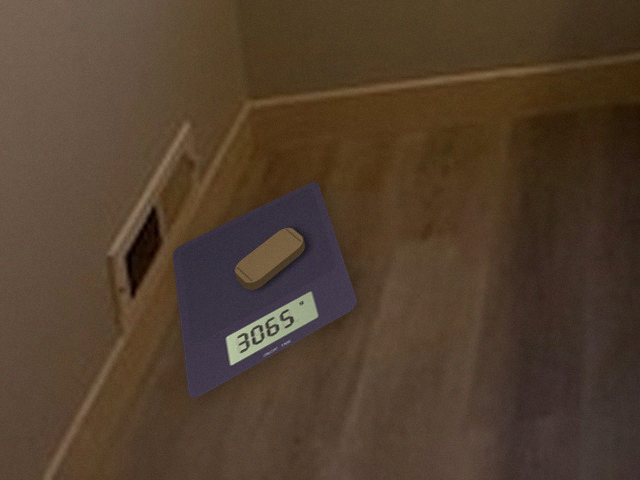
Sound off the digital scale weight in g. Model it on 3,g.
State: 3065,g
